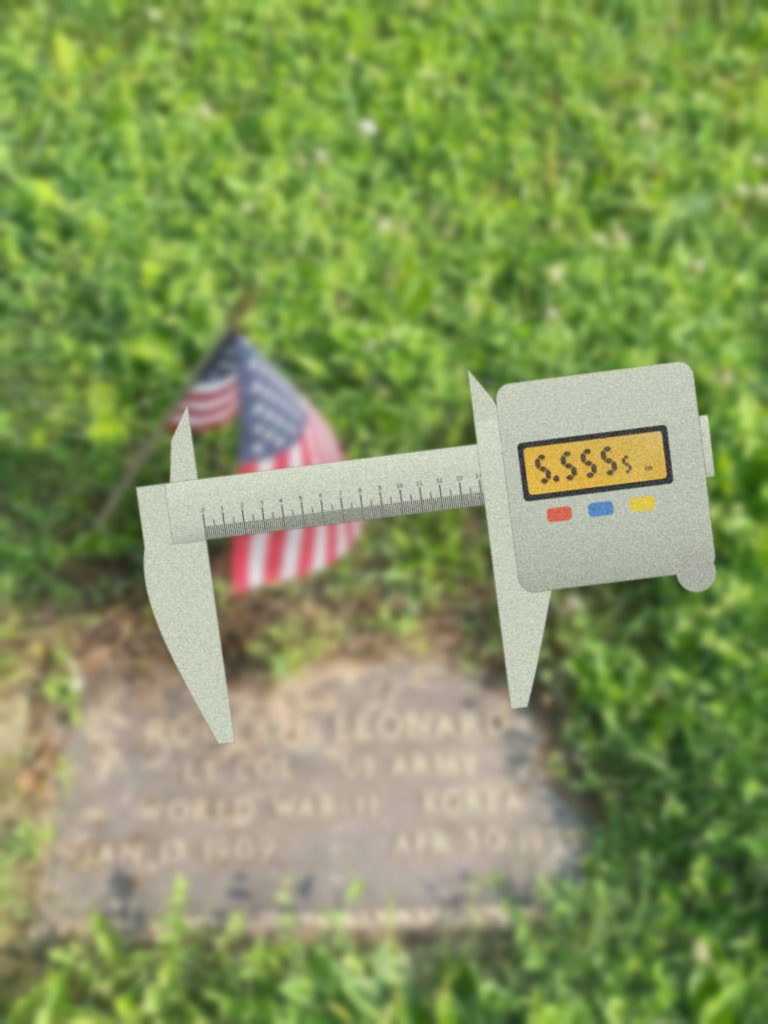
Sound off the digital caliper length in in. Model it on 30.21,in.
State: 5.5555,in
